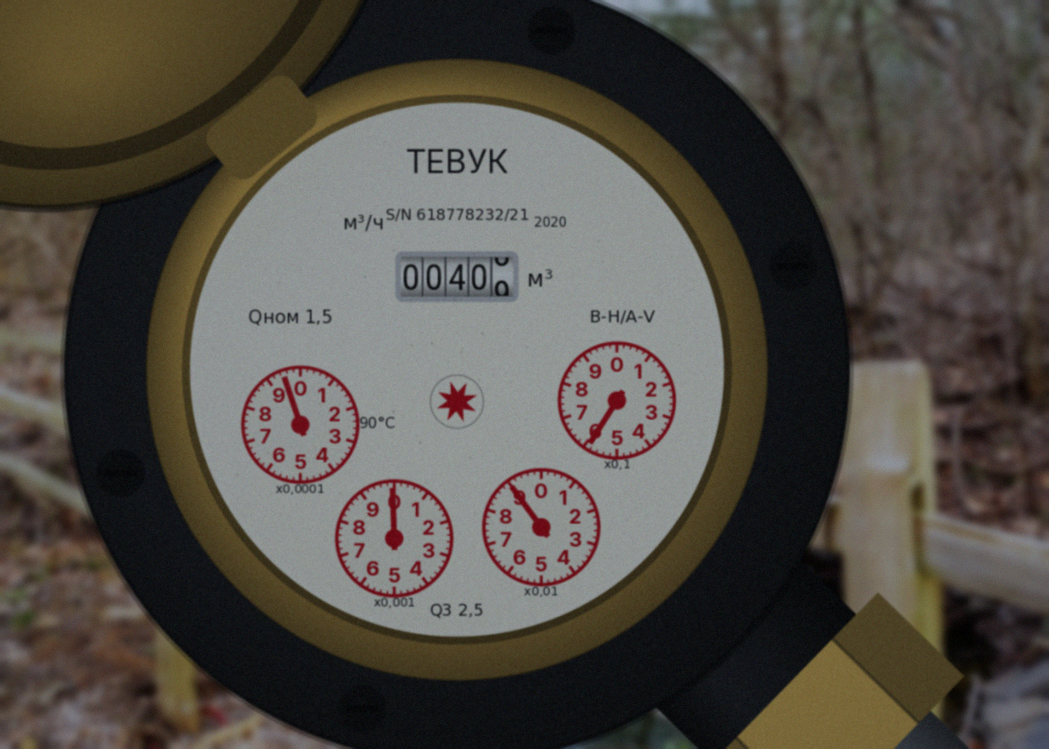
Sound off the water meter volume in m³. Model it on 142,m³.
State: 408.5899,m³
